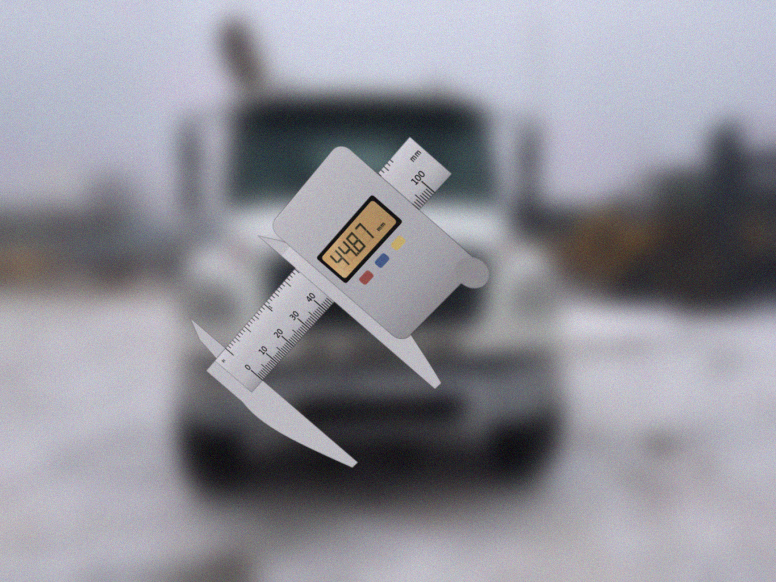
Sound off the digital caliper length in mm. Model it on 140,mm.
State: 44.87,mm
